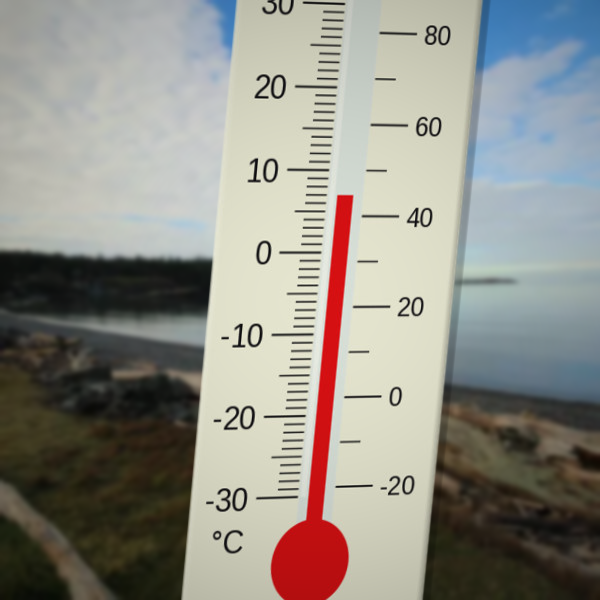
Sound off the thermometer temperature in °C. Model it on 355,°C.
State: 7,°C
